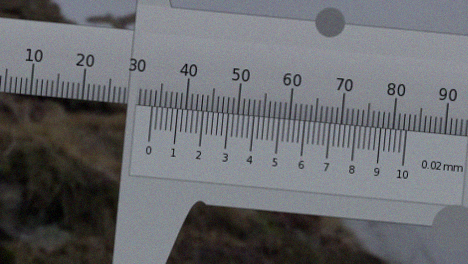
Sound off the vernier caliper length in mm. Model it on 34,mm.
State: 33.5,mm
